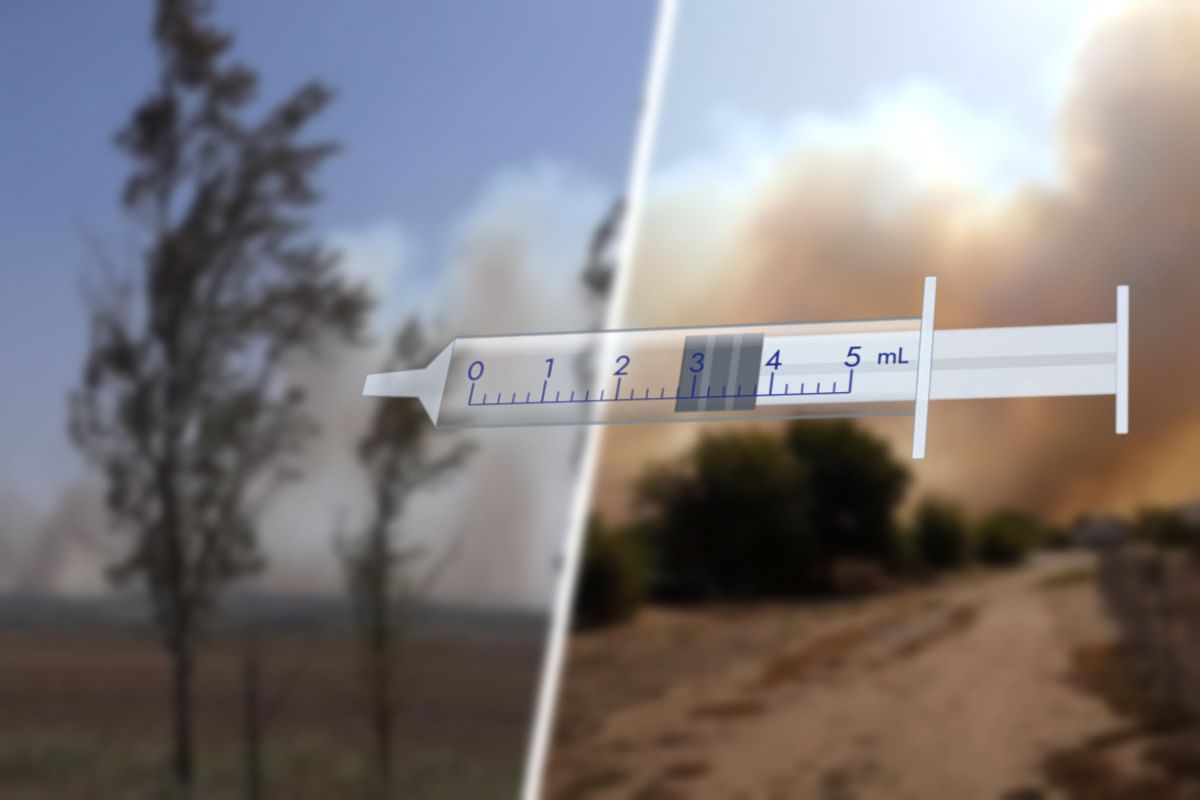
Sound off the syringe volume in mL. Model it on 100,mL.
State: 2.8,mL
